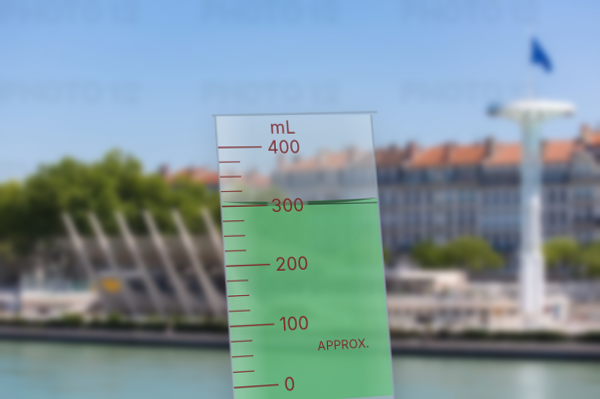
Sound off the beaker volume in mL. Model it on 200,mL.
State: 300,mL
